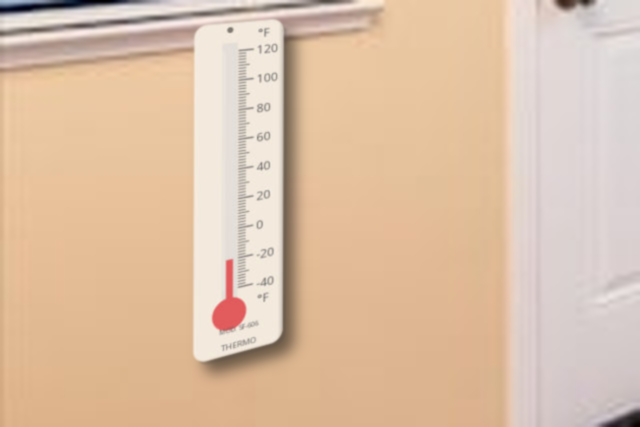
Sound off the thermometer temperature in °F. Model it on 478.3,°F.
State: -20,°F
